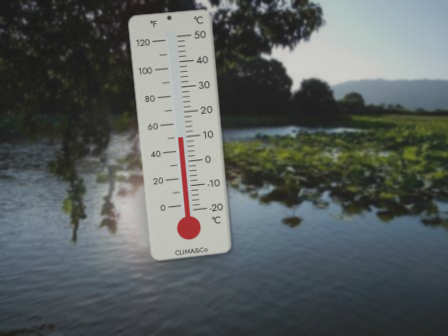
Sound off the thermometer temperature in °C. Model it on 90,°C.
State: 10,°C
